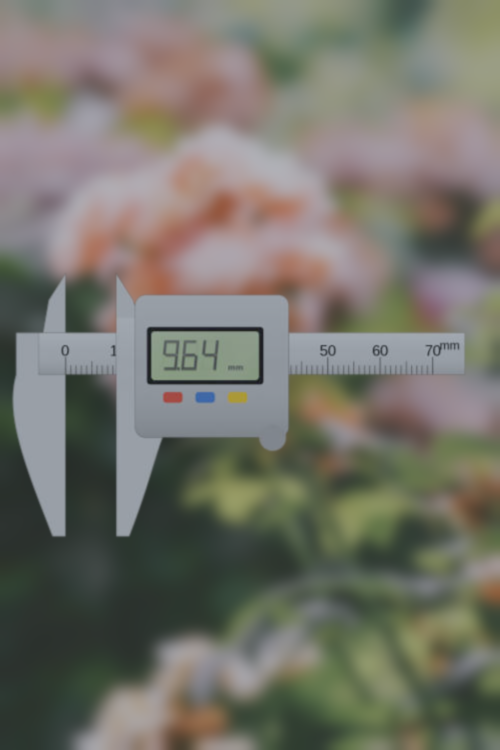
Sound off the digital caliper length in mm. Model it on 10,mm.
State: 9.64,mm
